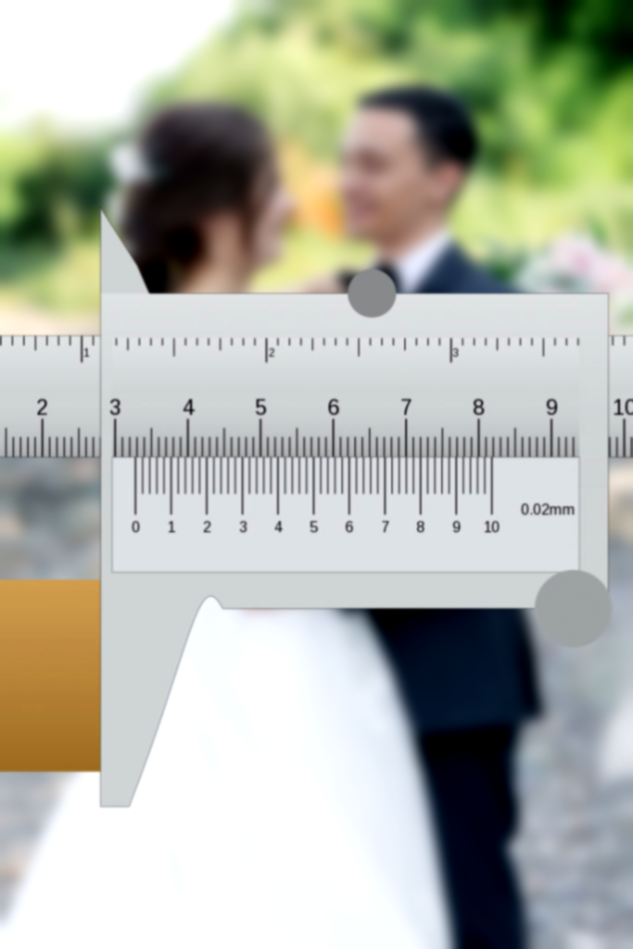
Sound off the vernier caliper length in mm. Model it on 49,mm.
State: 32.8,mm
